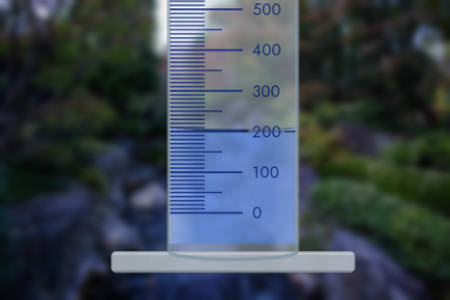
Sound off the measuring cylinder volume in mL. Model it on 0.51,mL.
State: 200,mL
